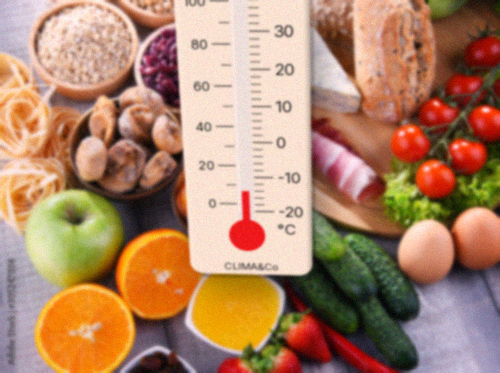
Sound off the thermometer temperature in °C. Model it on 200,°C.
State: -14,°C
